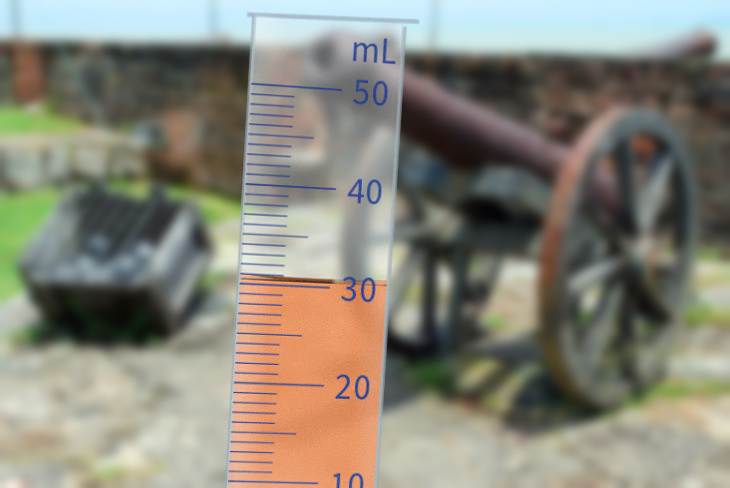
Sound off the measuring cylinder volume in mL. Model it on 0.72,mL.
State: 30.5,mL
